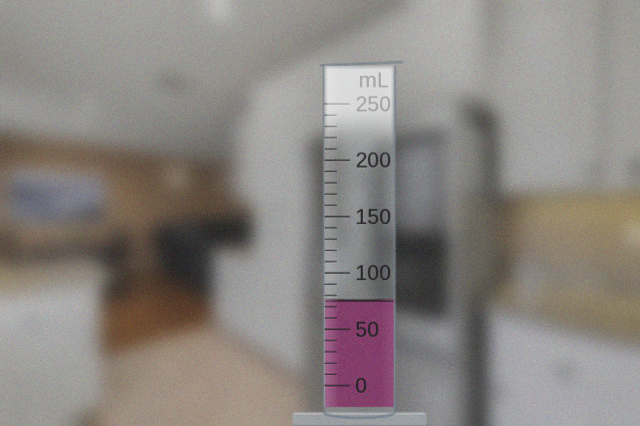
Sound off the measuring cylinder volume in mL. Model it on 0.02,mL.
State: 75,mL
